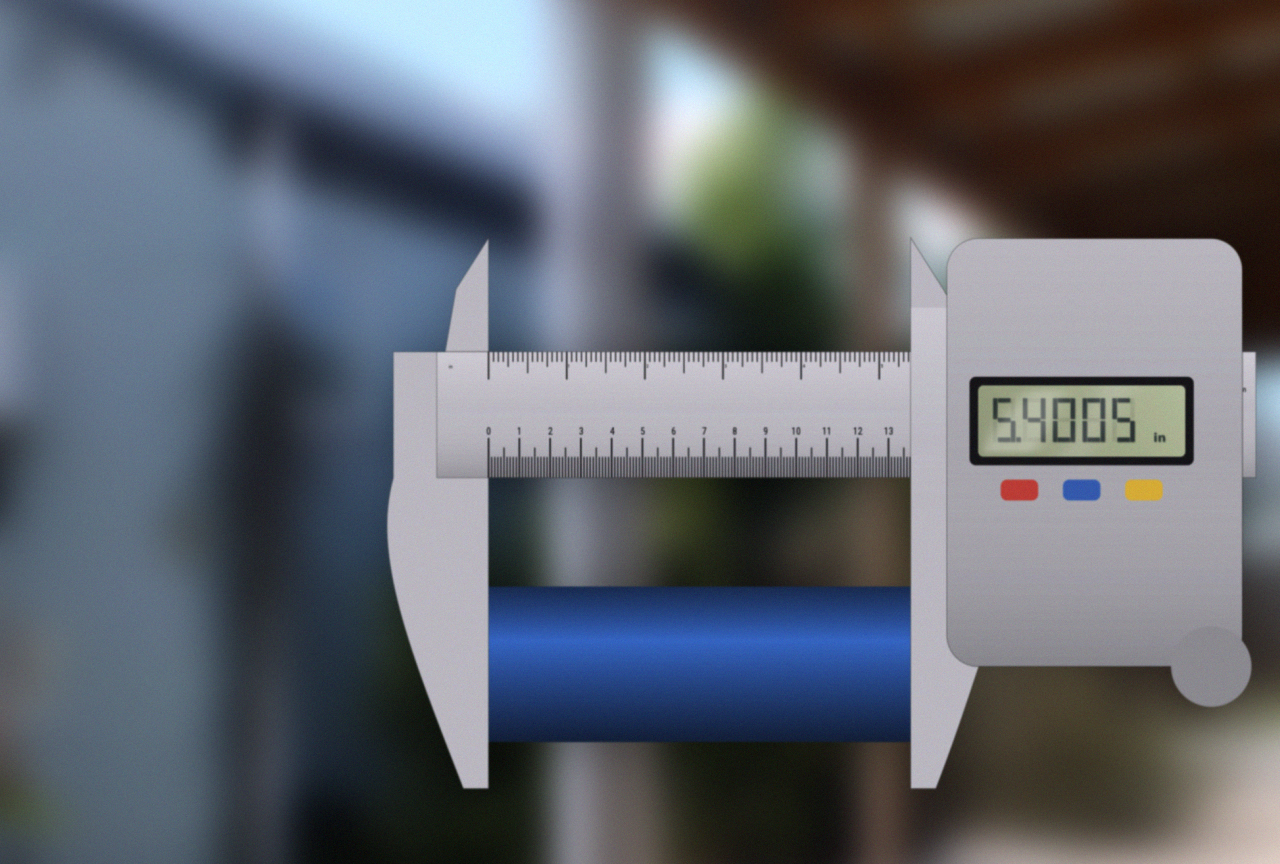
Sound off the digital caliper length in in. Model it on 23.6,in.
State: 5.4005,in
